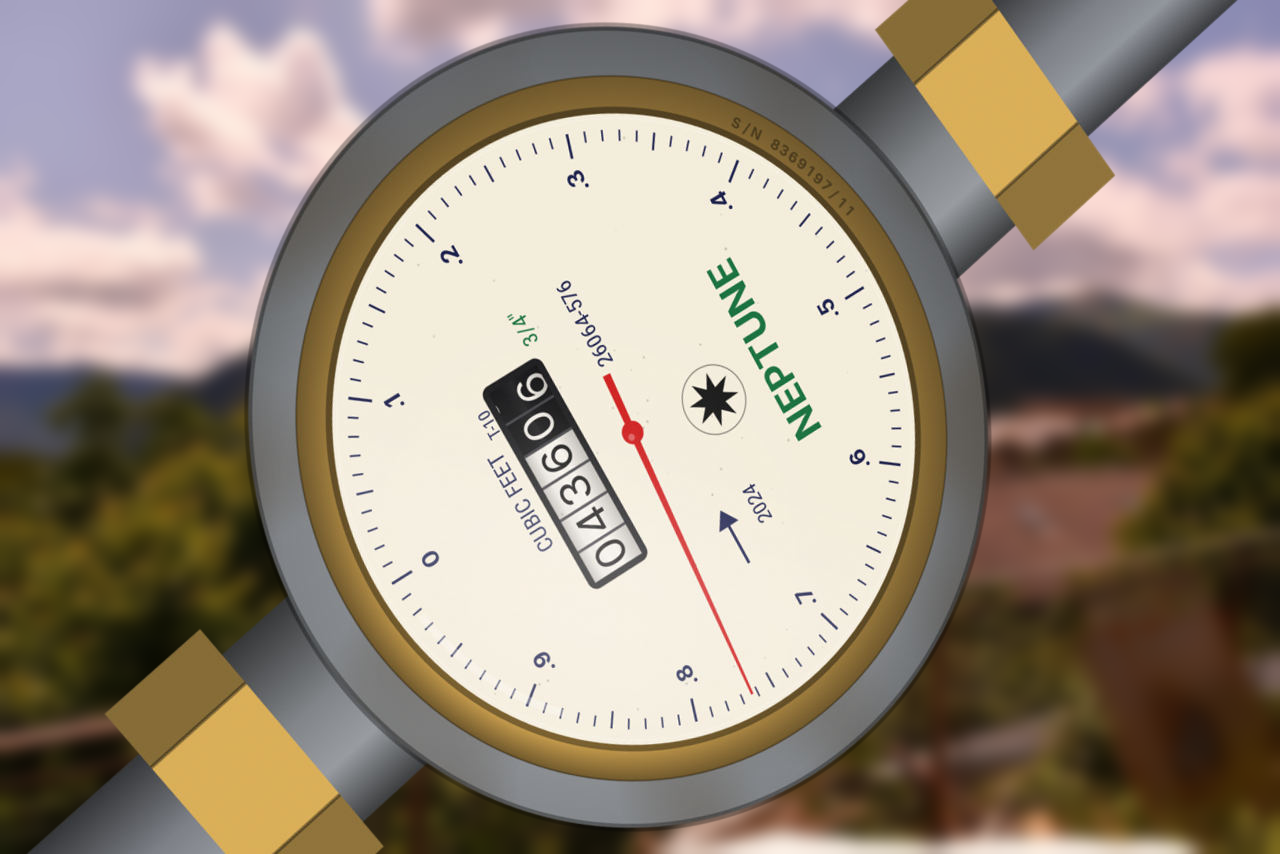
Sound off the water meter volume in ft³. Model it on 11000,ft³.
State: 43605.76,ft³
